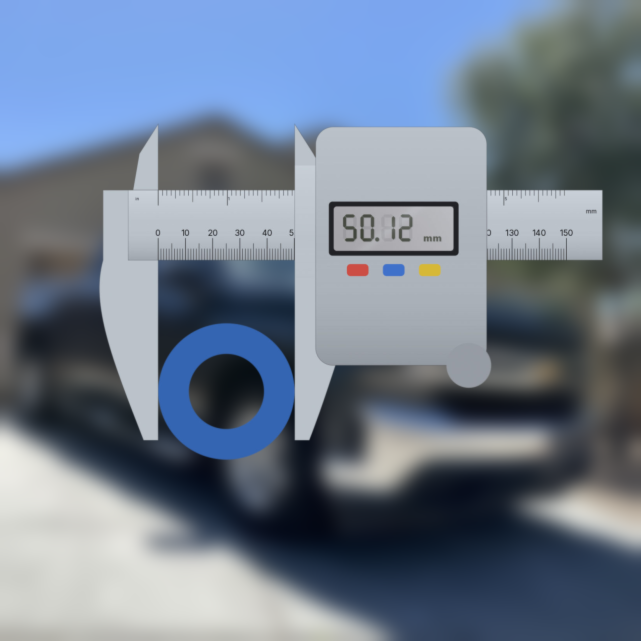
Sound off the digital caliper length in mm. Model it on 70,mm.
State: 50.12,mm
